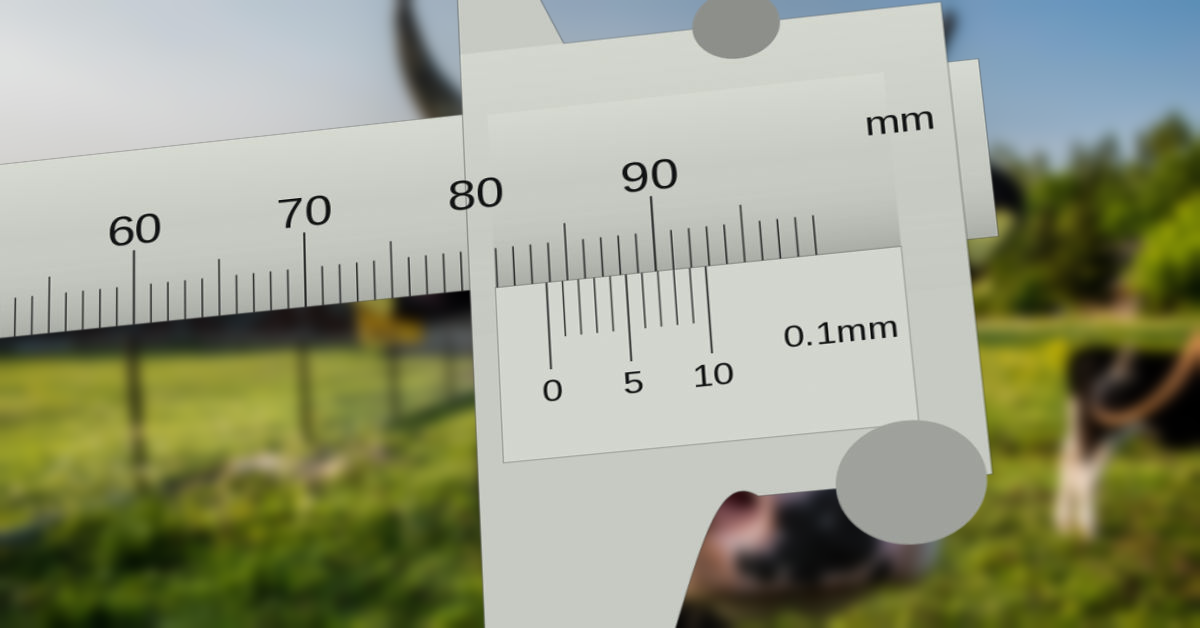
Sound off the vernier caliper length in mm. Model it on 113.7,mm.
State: 83.8,mm
